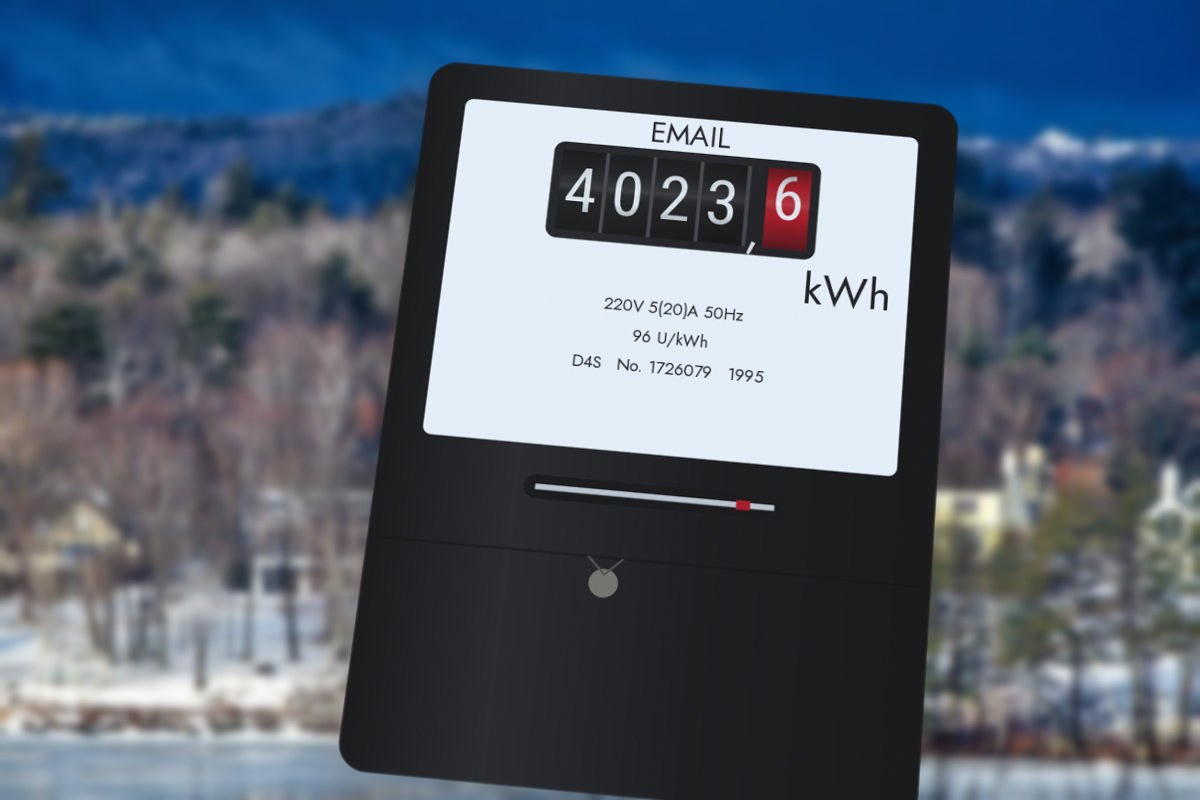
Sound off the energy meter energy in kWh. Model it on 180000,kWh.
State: 4023.6,kWh
